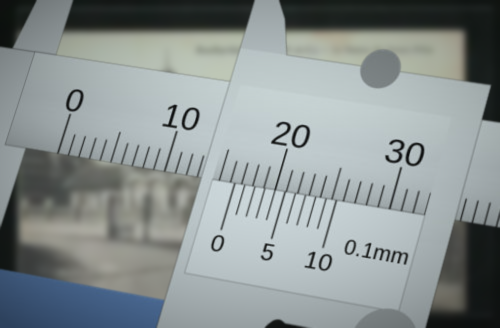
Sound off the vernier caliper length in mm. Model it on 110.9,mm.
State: 16.4,mm
